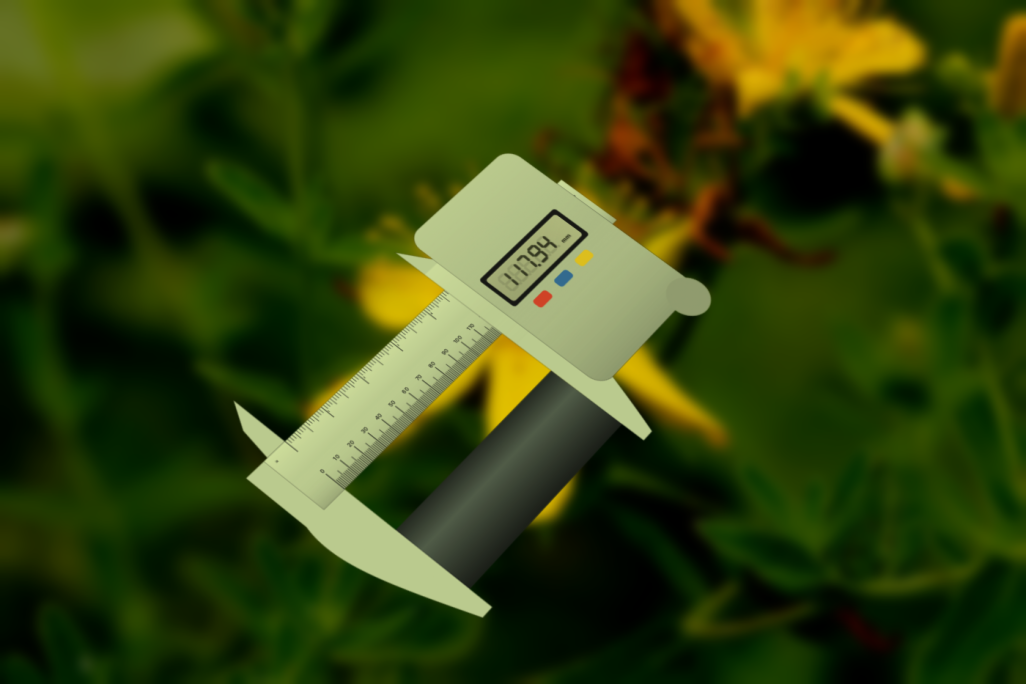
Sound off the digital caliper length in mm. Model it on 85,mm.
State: 117.94,mm
